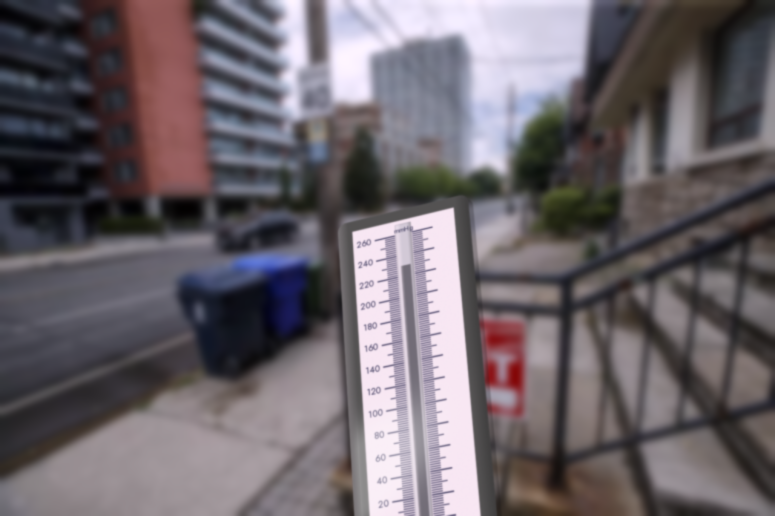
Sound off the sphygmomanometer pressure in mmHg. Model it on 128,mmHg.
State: 230,mmHg
